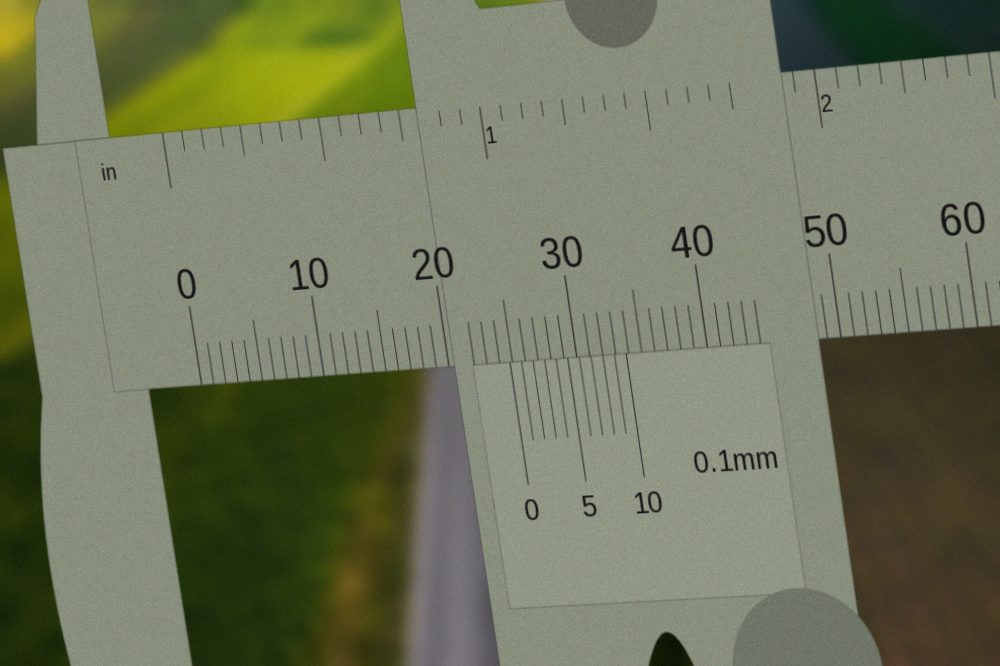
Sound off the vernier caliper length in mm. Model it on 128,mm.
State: 24.8,mm
